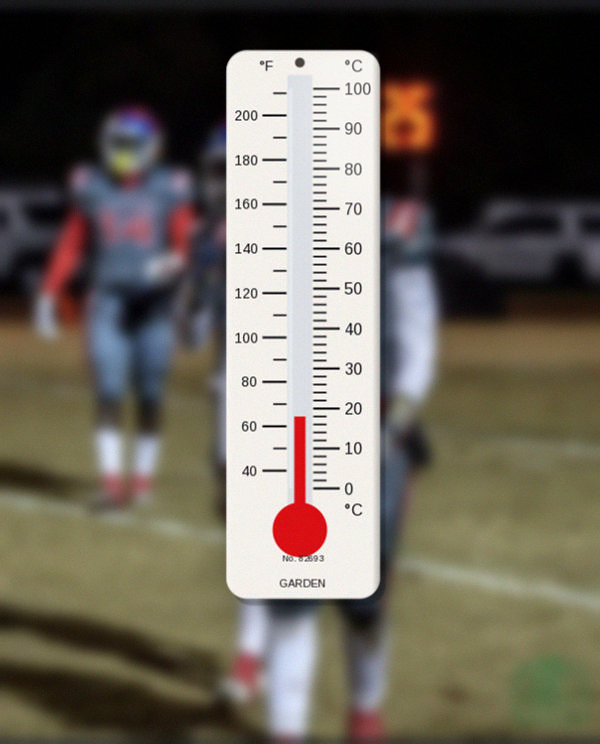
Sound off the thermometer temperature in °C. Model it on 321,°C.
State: 18,°C
